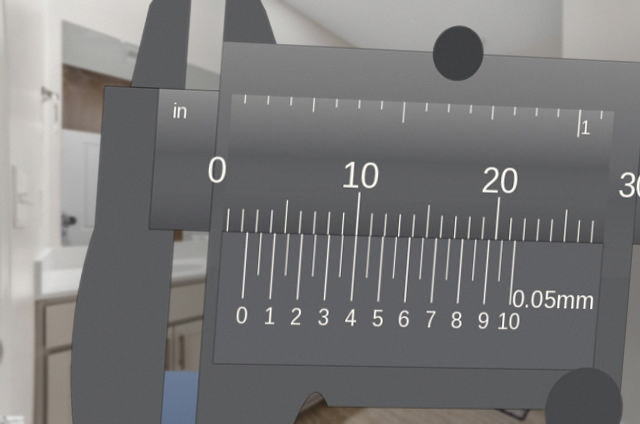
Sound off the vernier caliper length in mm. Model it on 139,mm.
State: 2.4,mm
